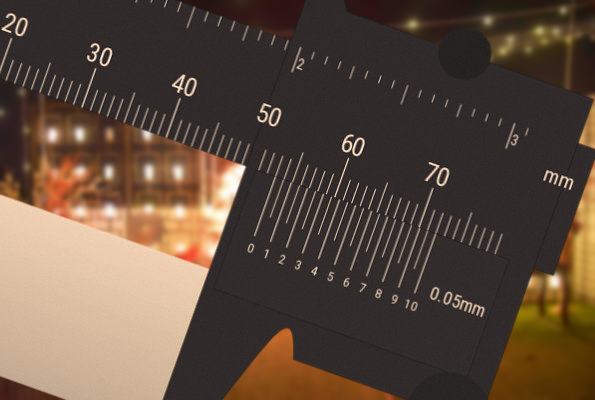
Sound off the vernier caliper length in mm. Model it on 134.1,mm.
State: 53.0,mm
